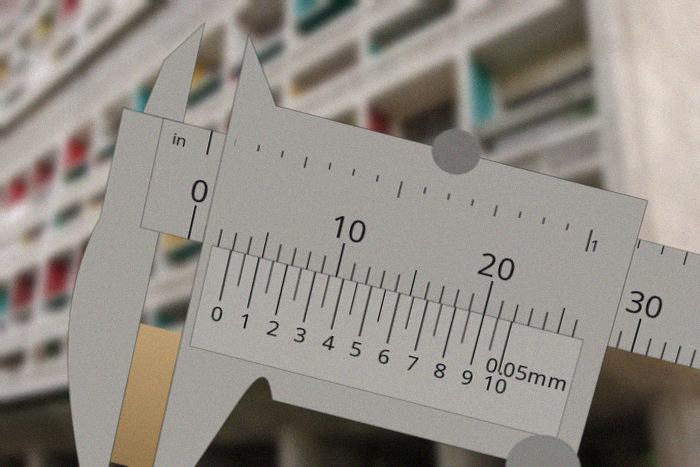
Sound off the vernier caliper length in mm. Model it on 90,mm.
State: 2.9,mm
